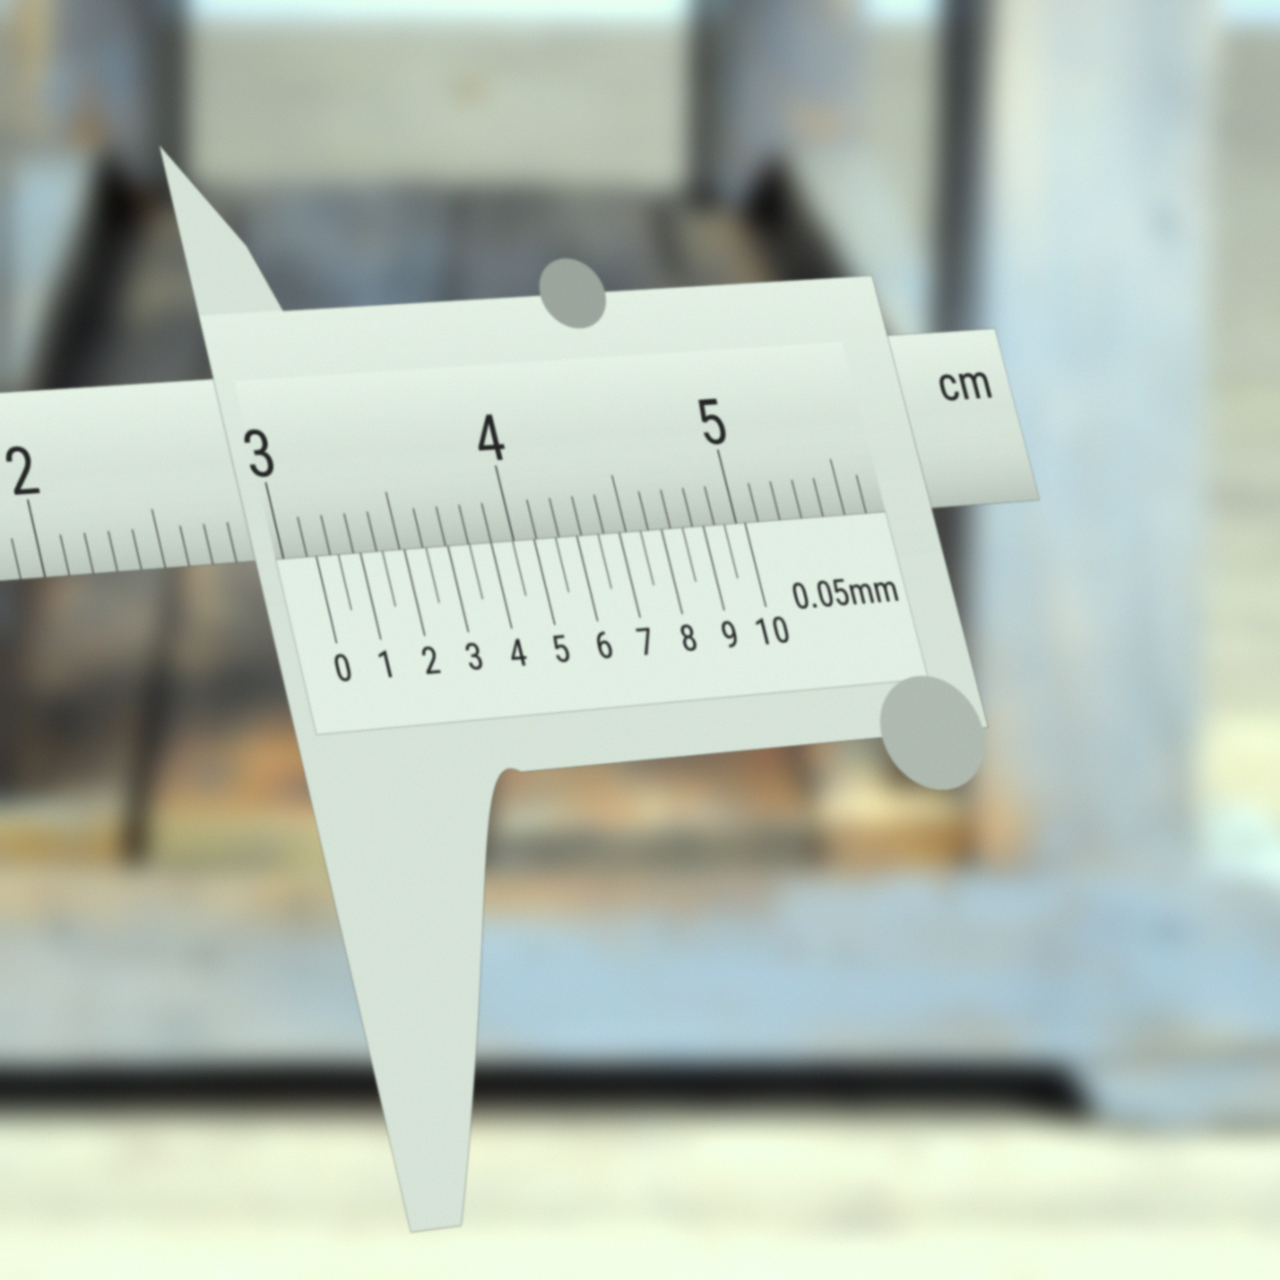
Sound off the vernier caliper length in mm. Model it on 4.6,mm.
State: 31.4,mm
